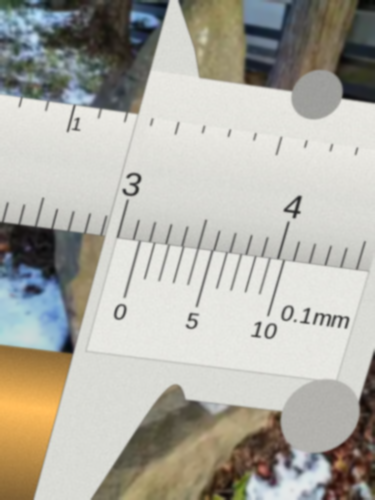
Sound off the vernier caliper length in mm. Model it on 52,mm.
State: 31.4,mm
